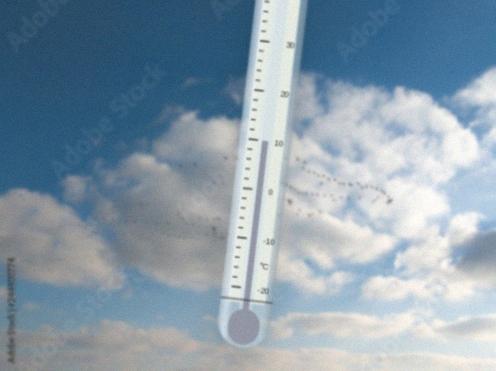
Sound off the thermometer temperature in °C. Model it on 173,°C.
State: 10,°C
